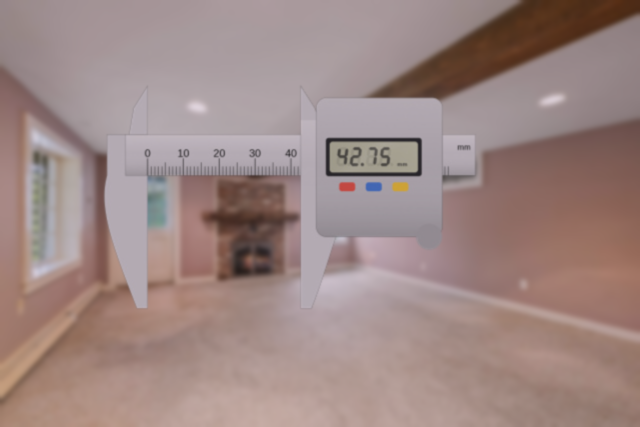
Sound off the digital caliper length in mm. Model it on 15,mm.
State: 42.75,mm
